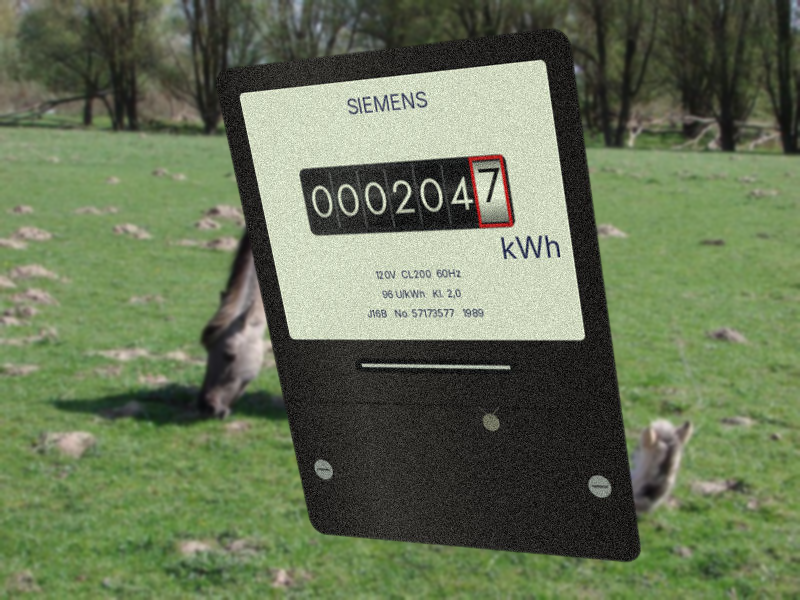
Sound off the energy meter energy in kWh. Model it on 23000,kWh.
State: 204.7,kWh
